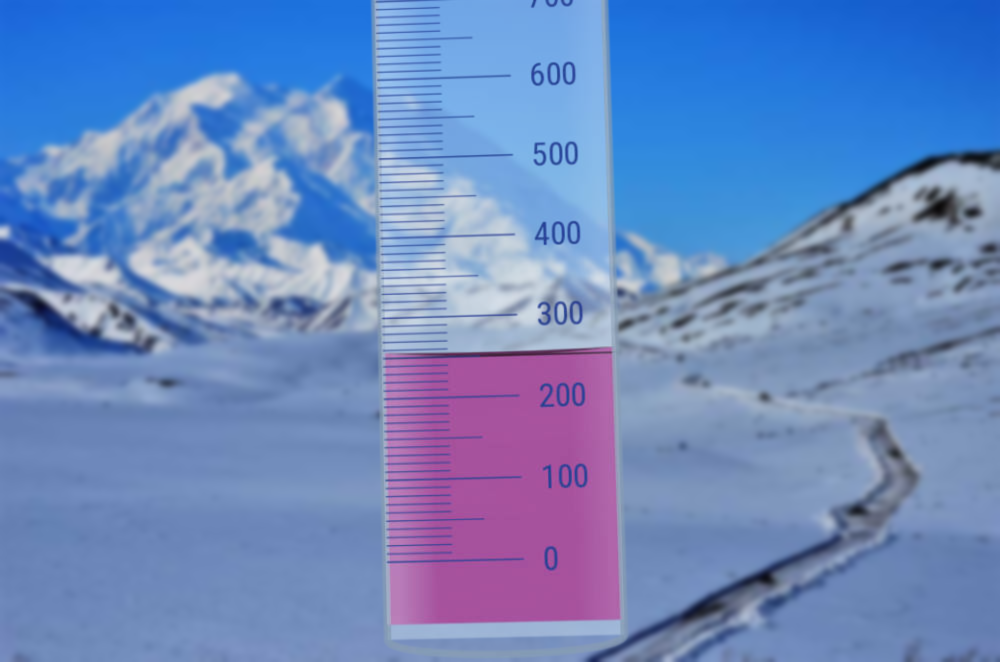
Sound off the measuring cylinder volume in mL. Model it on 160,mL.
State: 250,mL
